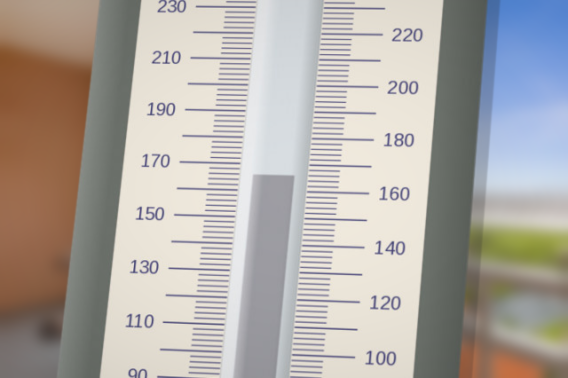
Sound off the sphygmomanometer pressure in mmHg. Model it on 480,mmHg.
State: 166,mmHg
